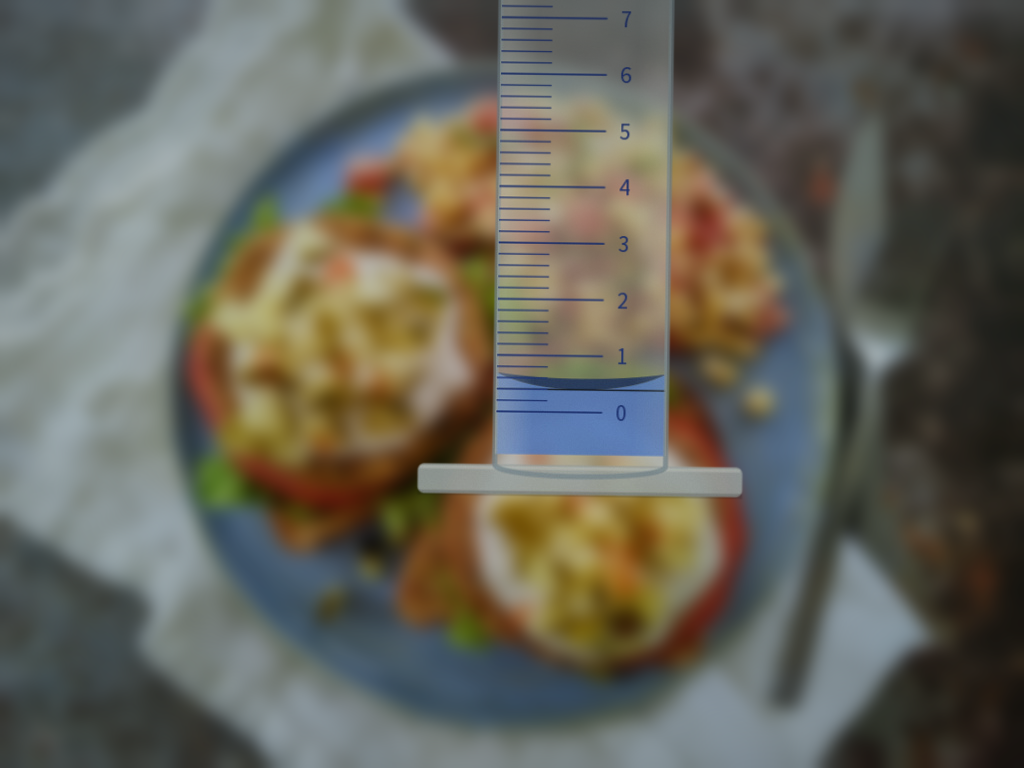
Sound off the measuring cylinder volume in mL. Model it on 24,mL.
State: 0.4,mL
